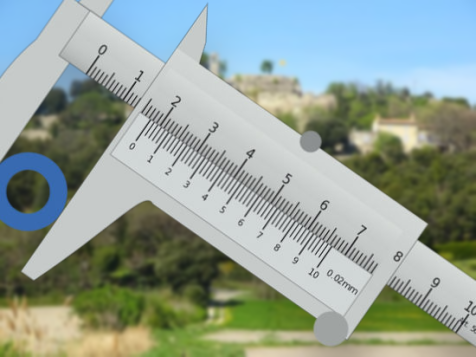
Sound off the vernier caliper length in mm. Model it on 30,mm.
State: 17.5,mm
